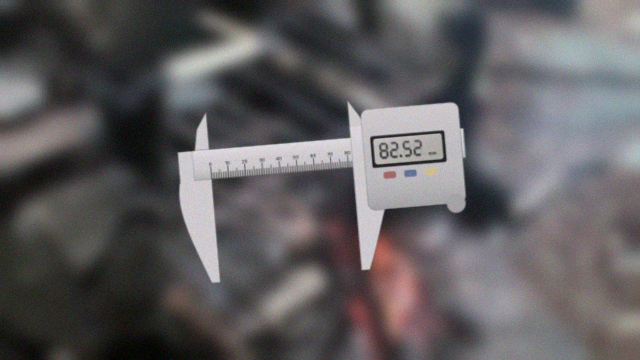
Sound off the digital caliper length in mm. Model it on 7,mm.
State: 82.52,mm
